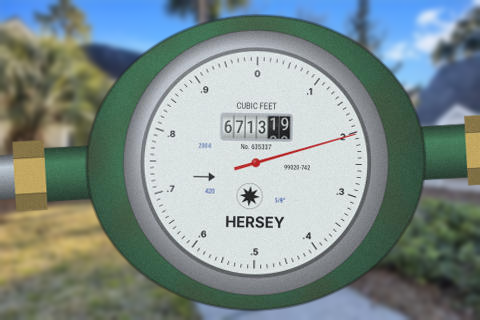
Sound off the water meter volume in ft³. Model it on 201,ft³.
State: 671319.20,ft³
